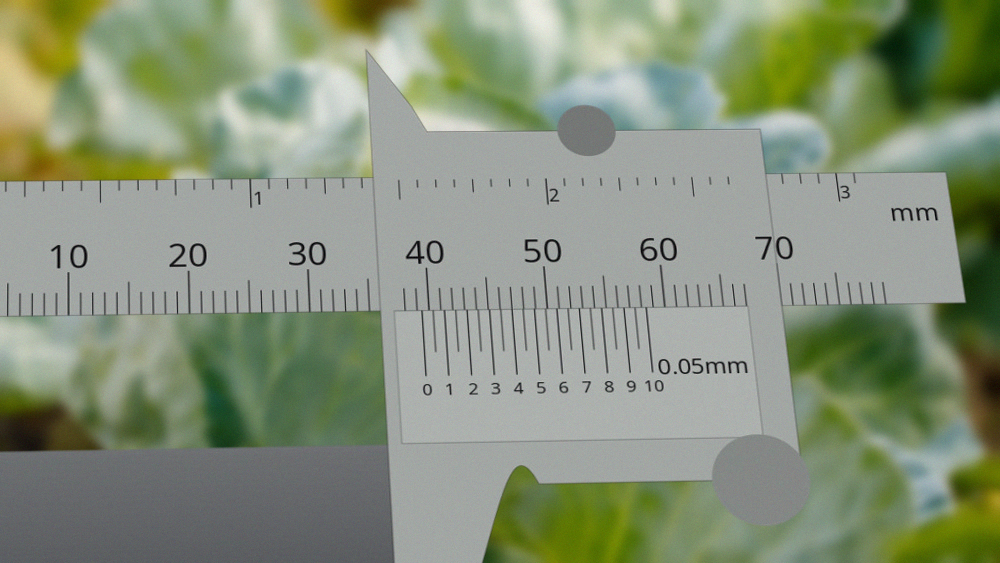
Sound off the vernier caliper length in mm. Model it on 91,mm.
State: 39.4,mm
